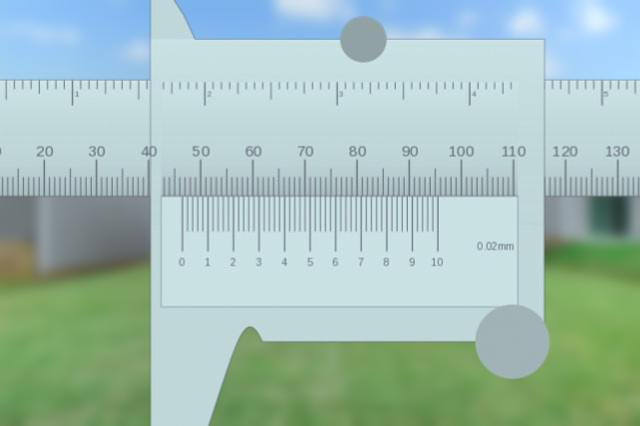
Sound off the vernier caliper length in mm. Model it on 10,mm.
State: 46.5,mm
